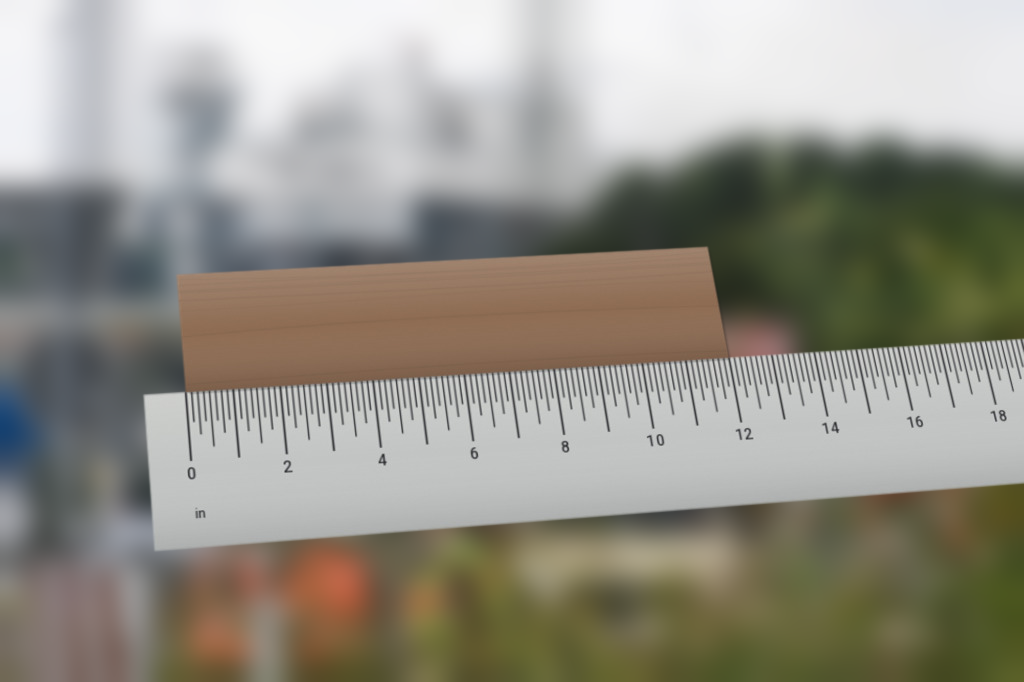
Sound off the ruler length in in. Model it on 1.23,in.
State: 12,in
